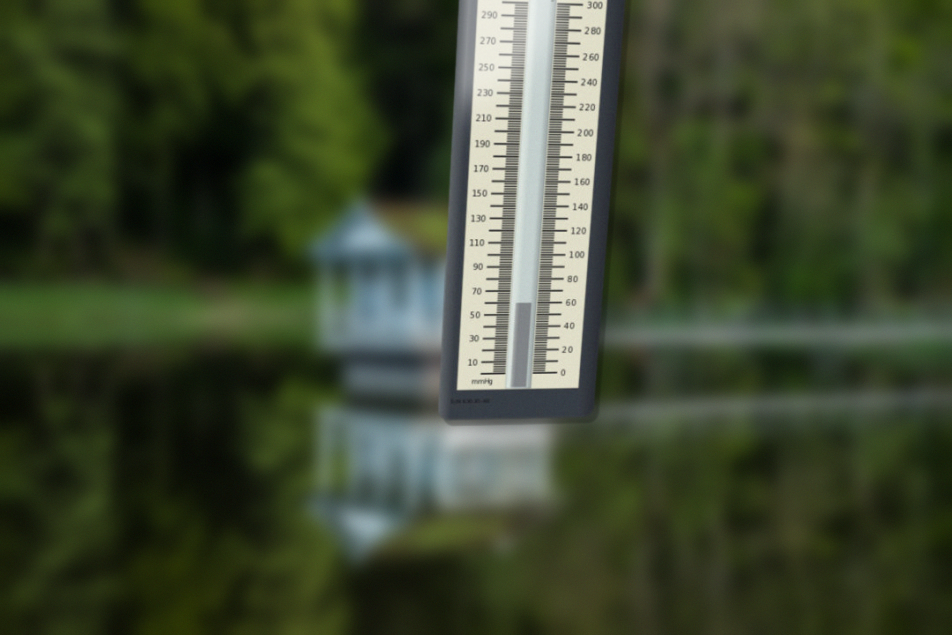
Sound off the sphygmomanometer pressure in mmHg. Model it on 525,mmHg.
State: 60,mmHg
